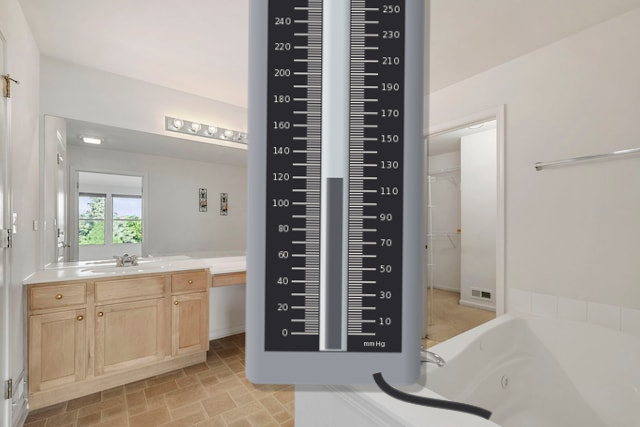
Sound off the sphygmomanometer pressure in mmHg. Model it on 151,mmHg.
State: 120,mmHg
